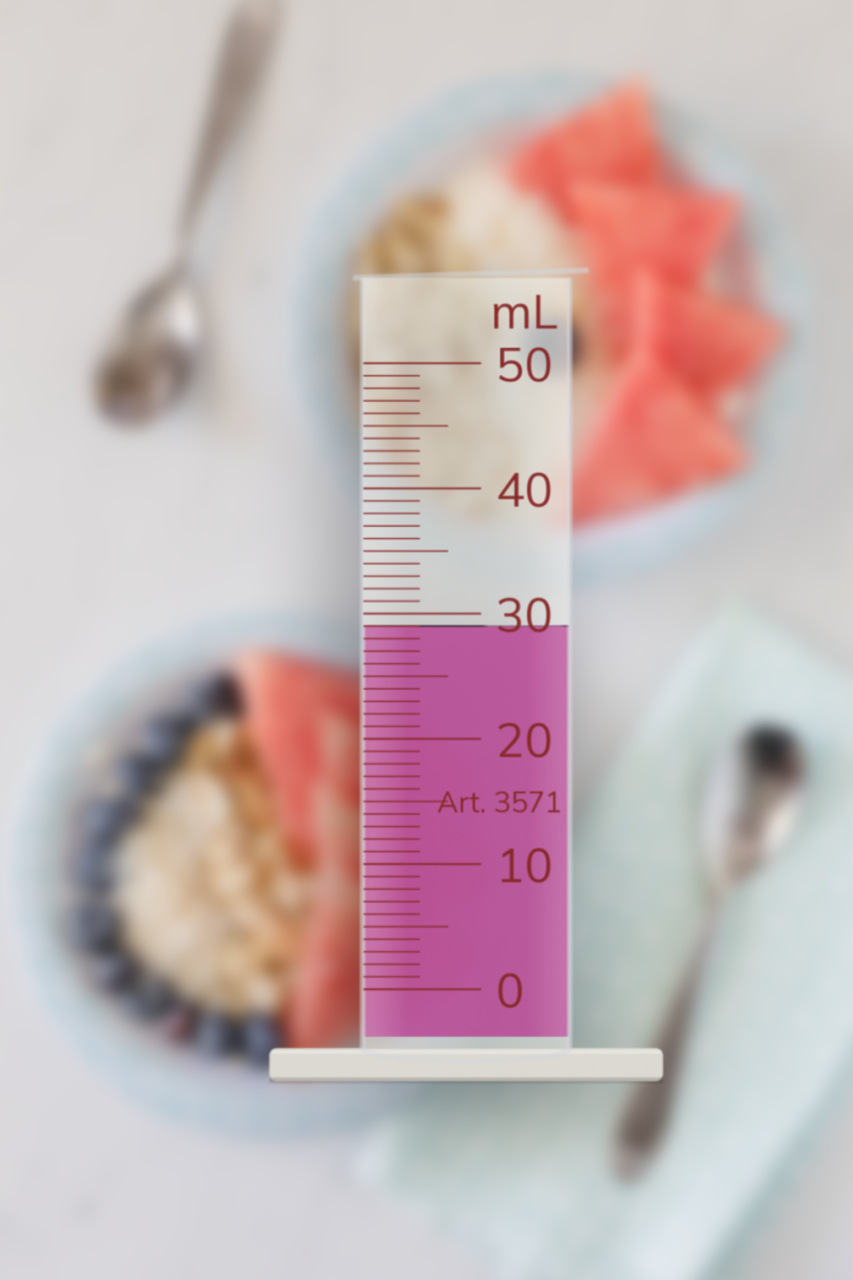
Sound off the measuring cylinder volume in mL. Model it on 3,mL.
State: 29,mL
